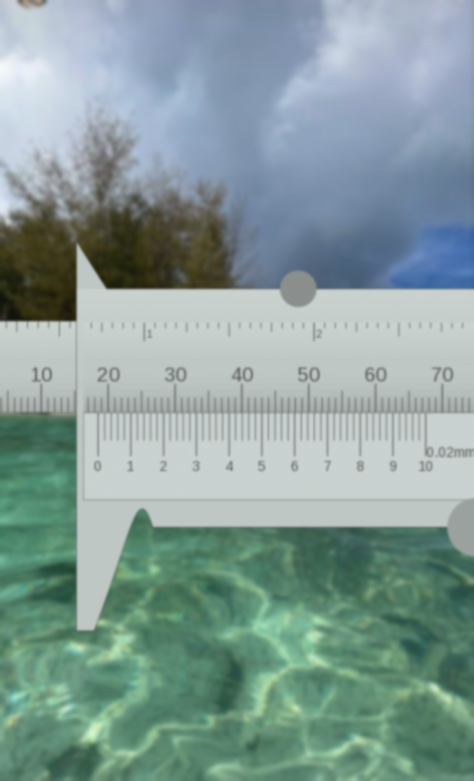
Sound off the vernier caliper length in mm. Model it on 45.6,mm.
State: 18.5,mm
